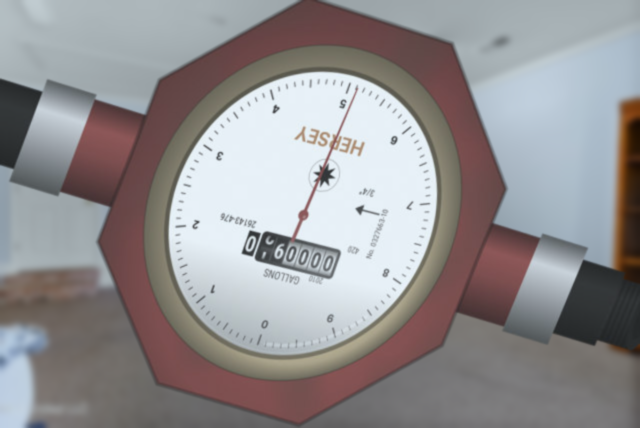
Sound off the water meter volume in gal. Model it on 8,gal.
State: 915.1,gal
